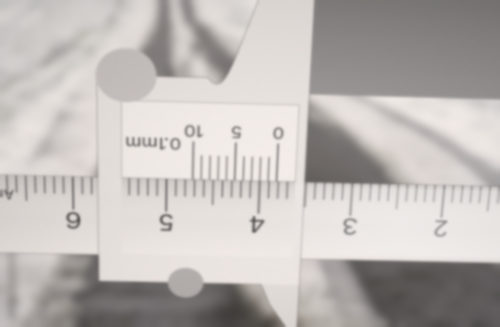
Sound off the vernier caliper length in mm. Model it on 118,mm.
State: 38.2,mm
